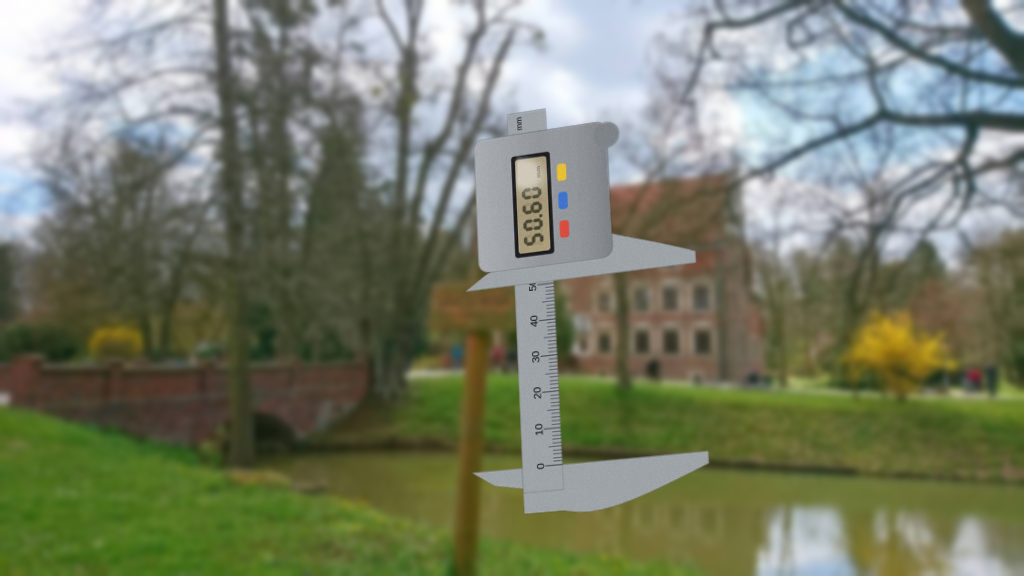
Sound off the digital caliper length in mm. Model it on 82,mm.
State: 50.60,mm
